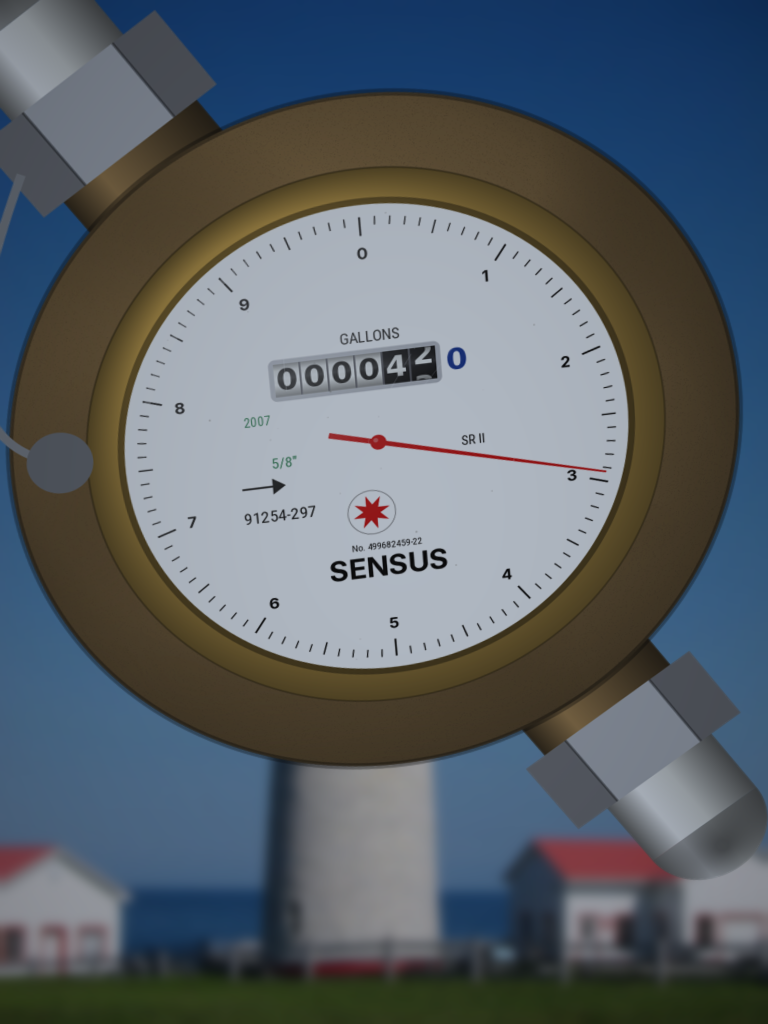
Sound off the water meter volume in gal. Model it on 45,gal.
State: 422.9,gal
